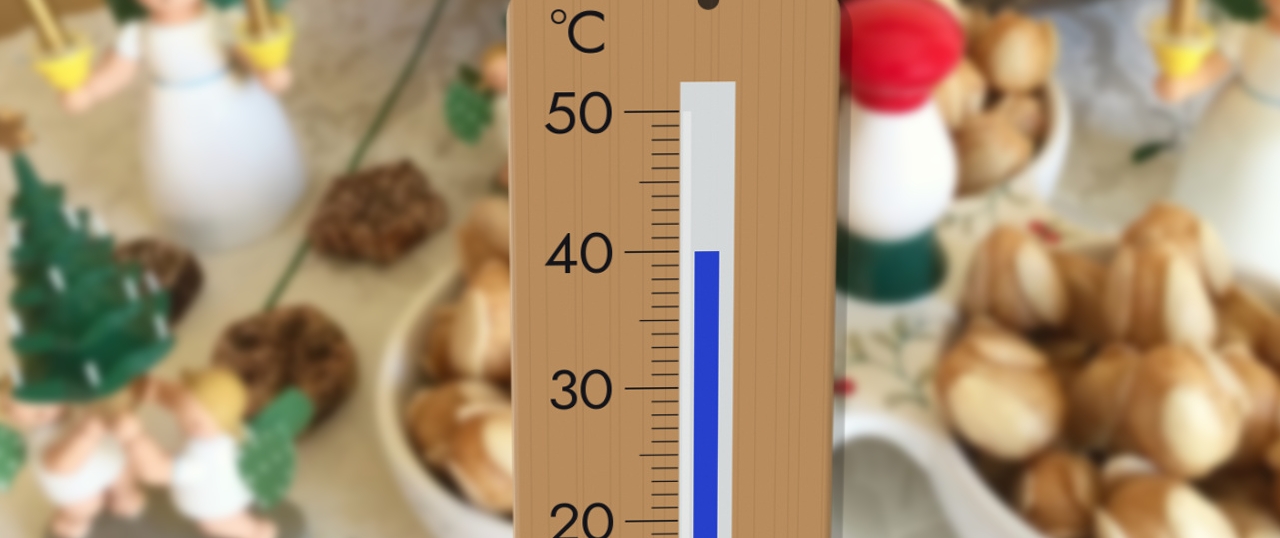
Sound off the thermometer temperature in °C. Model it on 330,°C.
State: 40,°C
